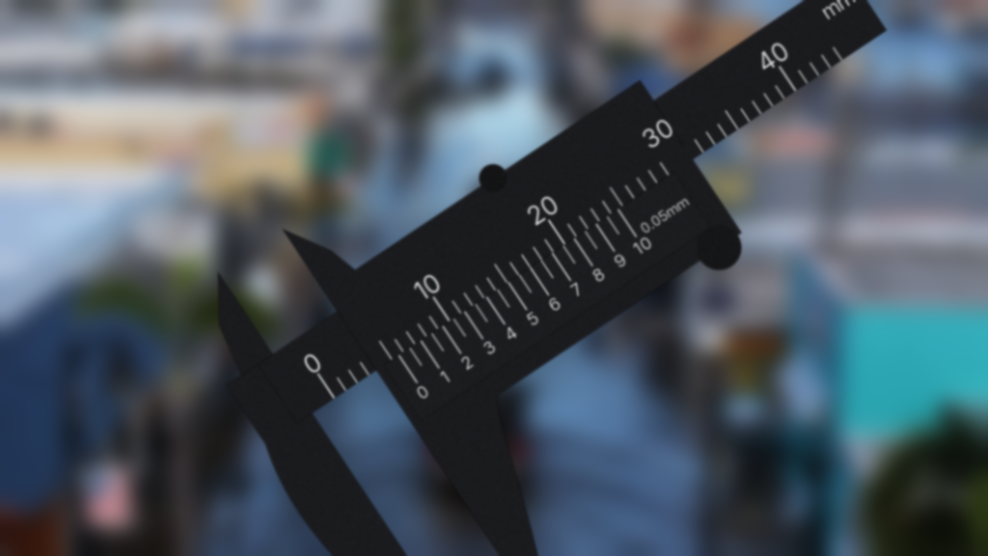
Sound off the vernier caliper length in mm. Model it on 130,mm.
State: 5.6,mm
